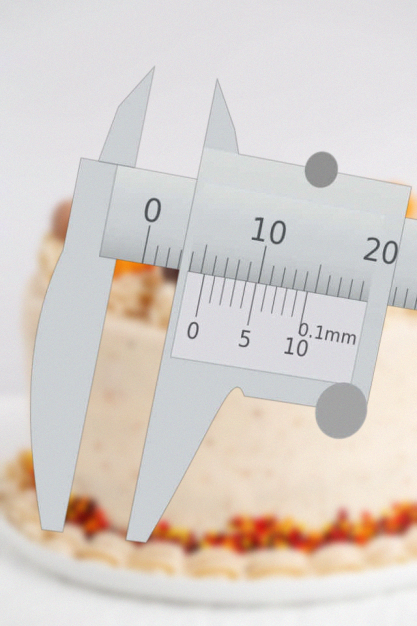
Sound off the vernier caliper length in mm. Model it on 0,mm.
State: 5.3,mm
